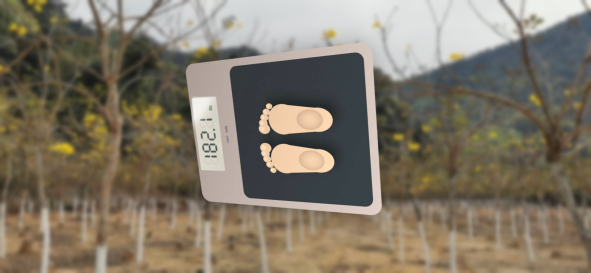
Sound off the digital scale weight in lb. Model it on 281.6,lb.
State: 182.1,lb
